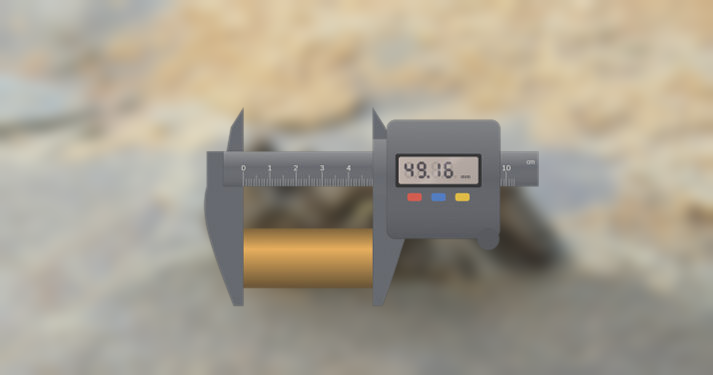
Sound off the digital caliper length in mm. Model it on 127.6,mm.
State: 49.16,mm
